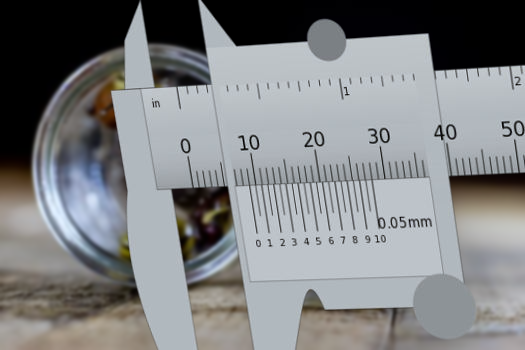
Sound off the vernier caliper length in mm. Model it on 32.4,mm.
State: 9.0,mm
